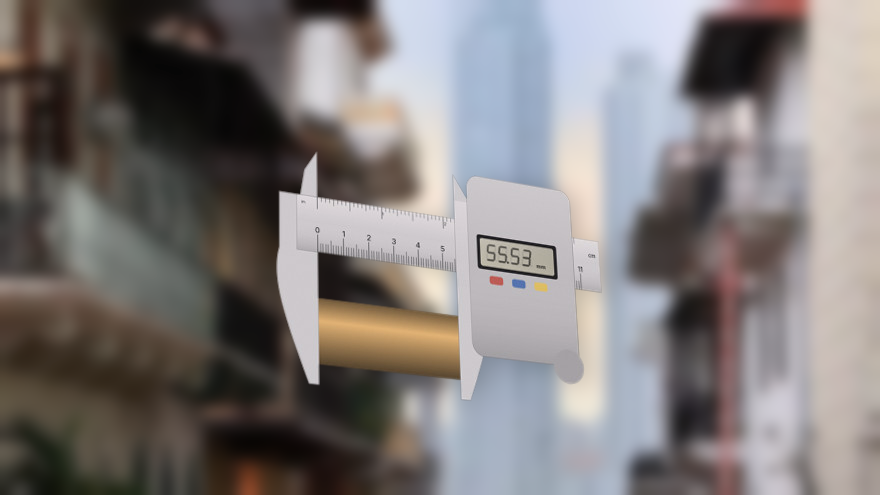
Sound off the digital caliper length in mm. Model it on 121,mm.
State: 55.53,mm
